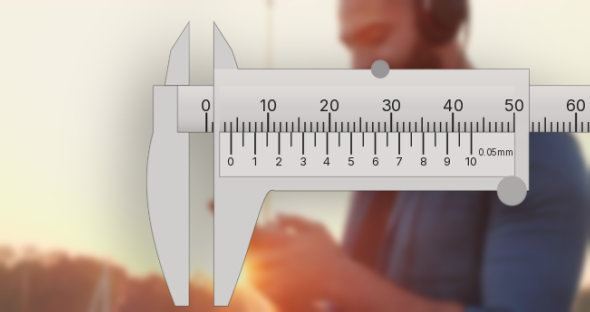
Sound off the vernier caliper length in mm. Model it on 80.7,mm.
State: 4.0,mm
